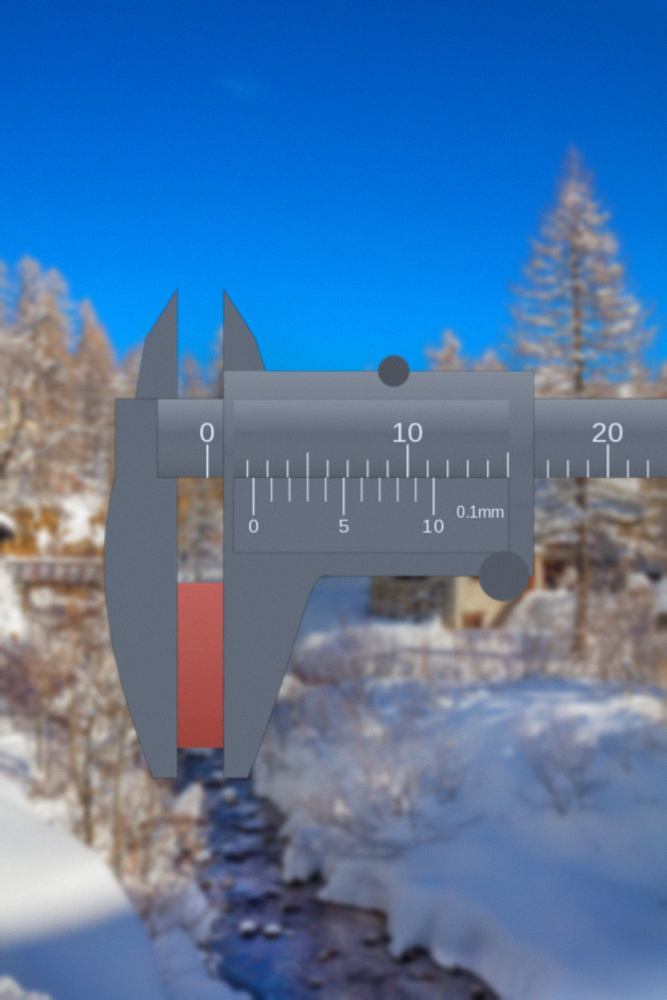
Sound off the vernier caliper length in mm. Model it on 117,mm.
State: 2.3,mm
